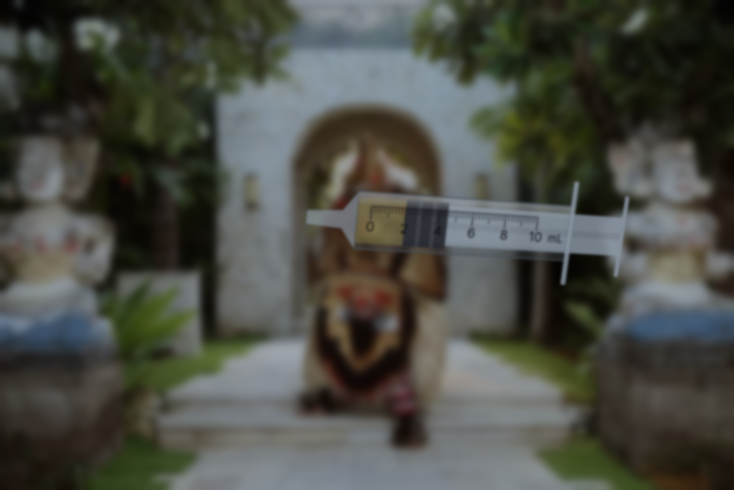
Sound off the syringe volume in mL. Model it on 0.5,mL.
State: 2,mL
